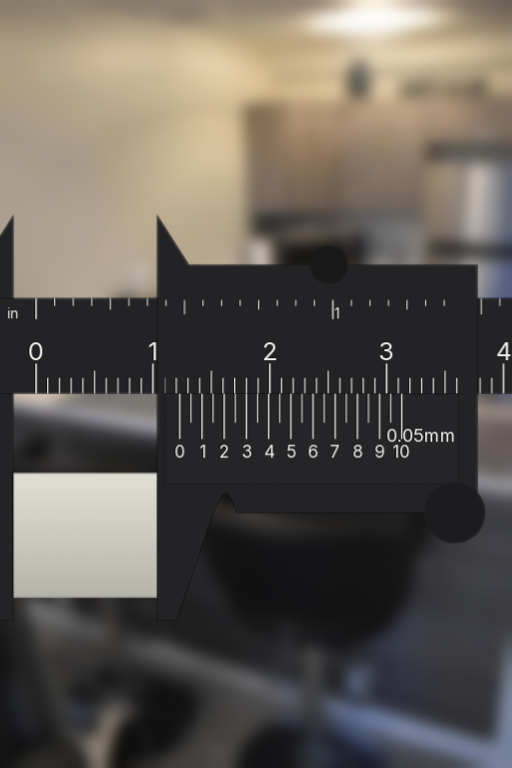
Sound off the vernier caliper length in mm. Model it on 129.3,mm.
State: 12.3,mm
